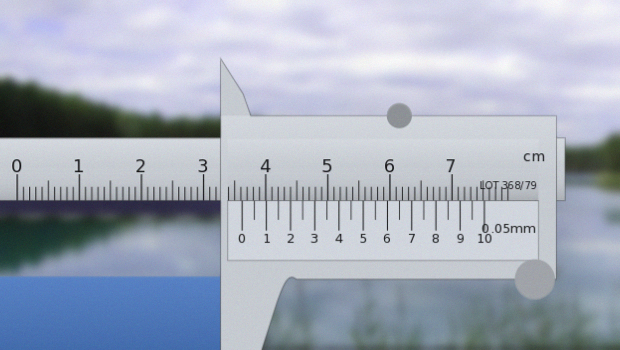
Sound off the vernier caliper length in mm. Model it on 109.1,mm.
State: 36.2,mm
